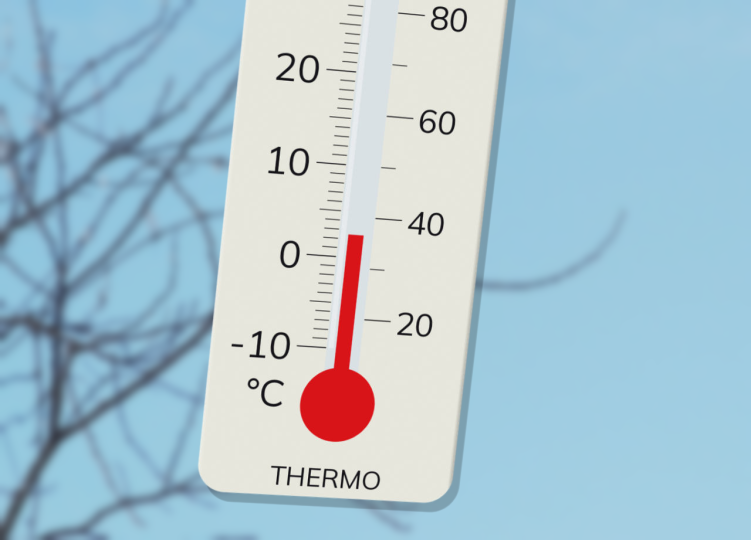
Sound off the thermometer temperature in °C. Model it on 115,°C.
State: 2.5,°C
